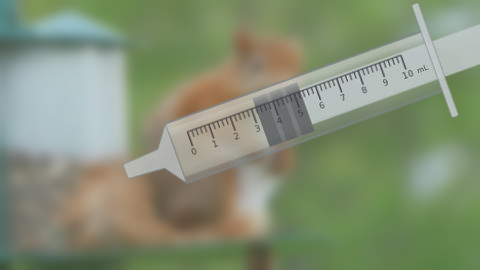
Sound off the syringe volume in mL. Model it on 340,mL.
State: 3.2,mL
